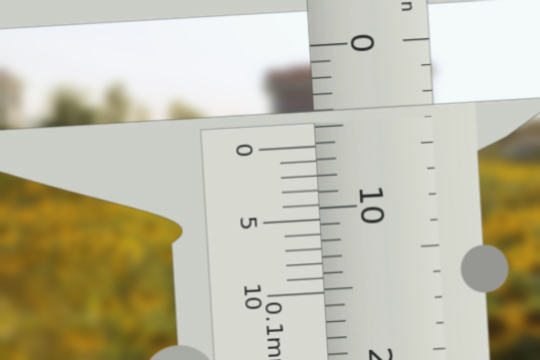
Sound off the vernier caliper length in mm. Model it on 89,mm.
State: 6.2,mm
